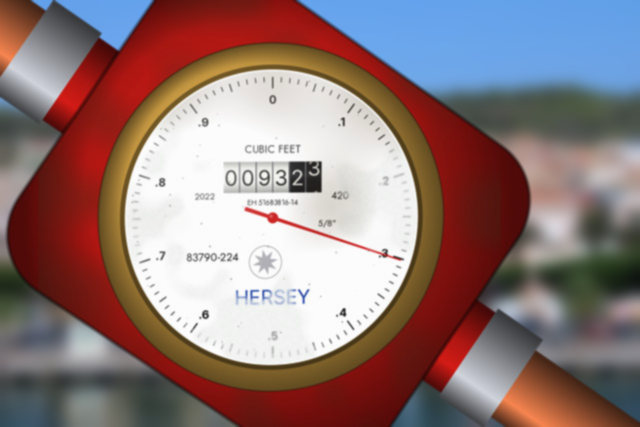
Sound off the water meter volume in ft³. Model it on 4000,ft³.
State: 9323.30,ft³
